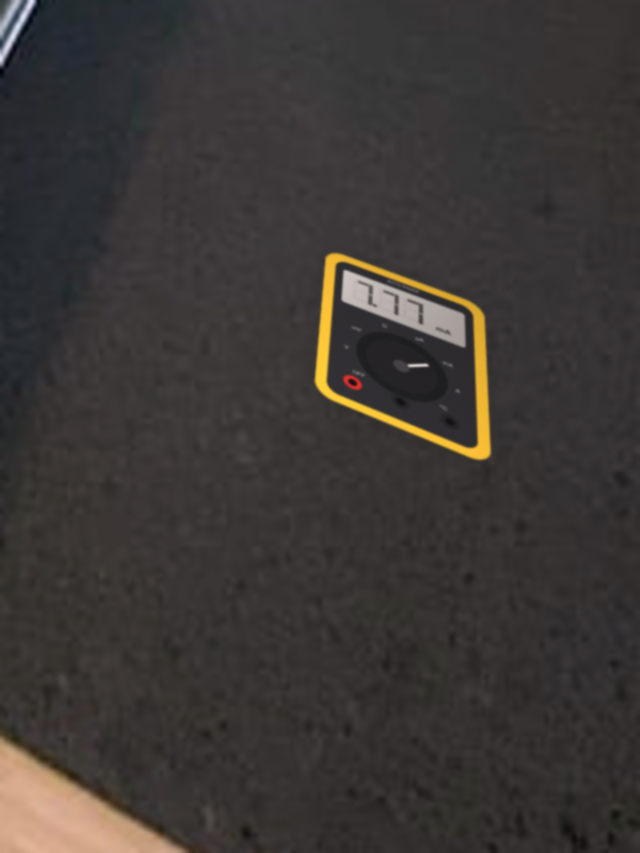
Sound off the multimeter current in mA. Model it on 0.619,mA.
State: 7.77,mA
